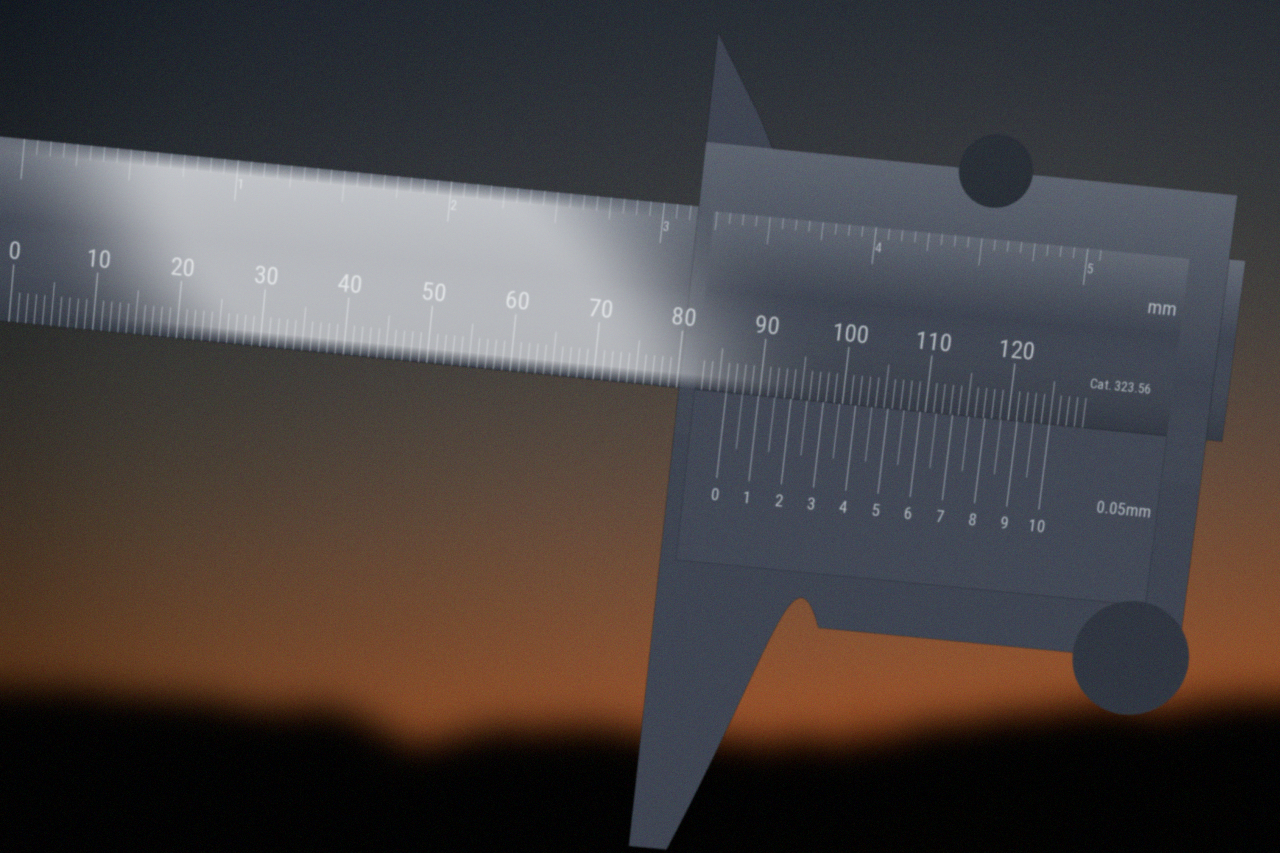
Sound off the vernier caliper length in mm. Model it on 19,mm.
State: 86.0,mm
